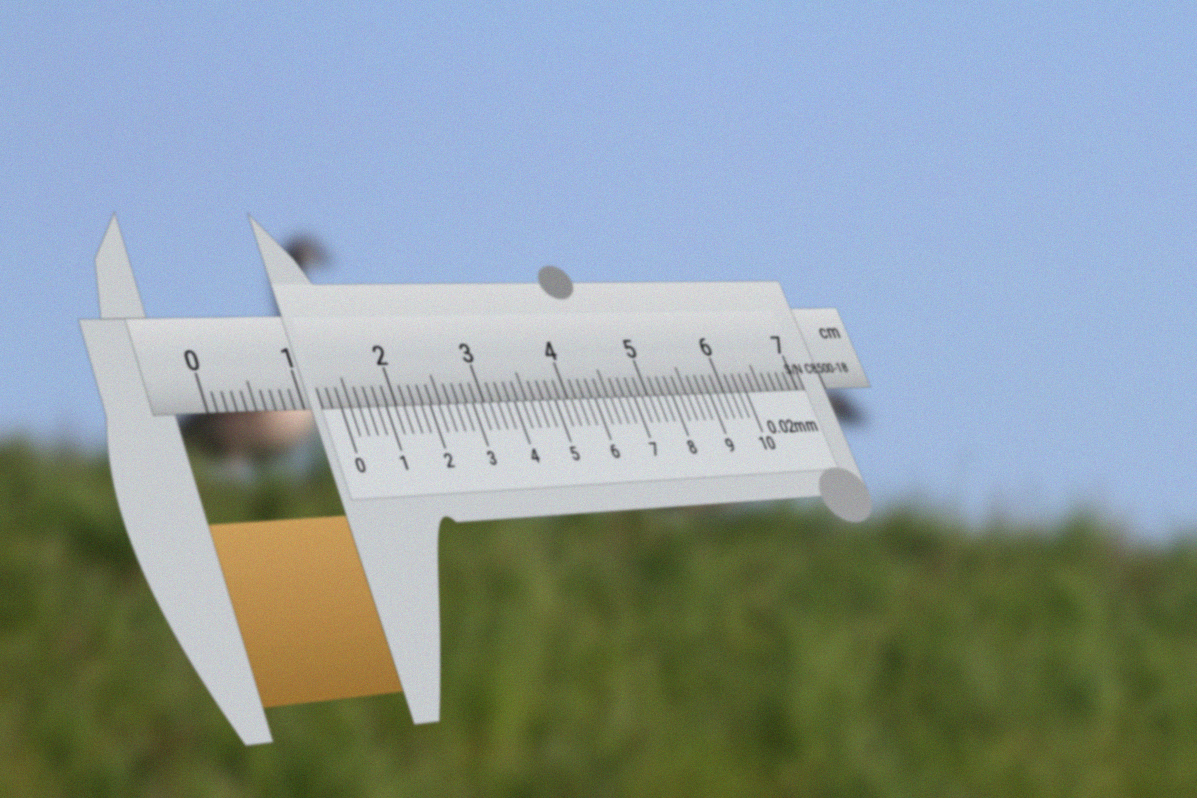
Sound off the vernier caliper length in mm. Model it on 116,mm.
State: 14.0,mm
